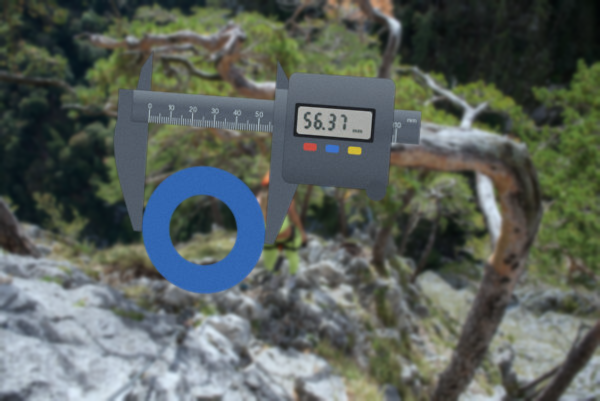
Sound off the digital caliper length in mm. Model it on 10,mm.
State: 56.37,mm
